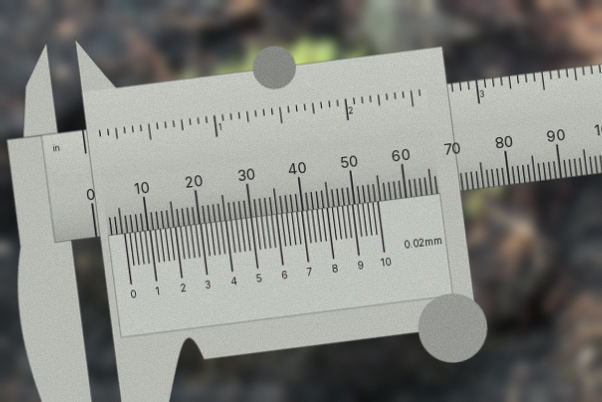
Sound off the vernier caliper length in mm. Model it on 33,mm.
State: 5.5,mm
